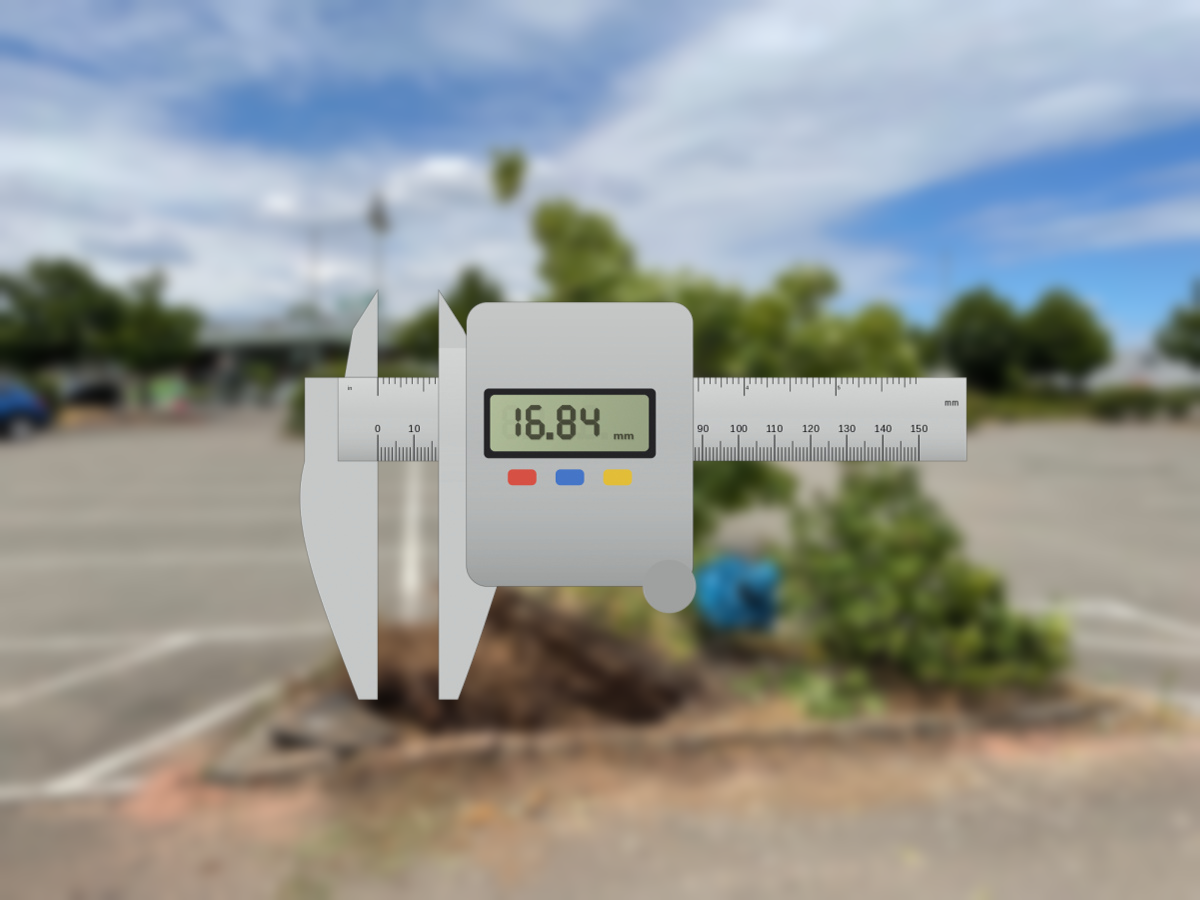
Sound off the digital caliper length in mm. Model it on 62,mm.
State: 16.84,mm
